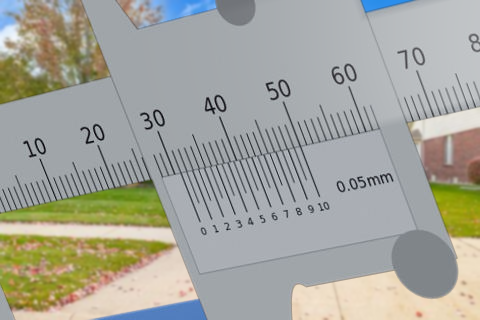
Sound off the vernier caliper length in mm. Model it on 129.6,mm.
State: 31.0,mm
